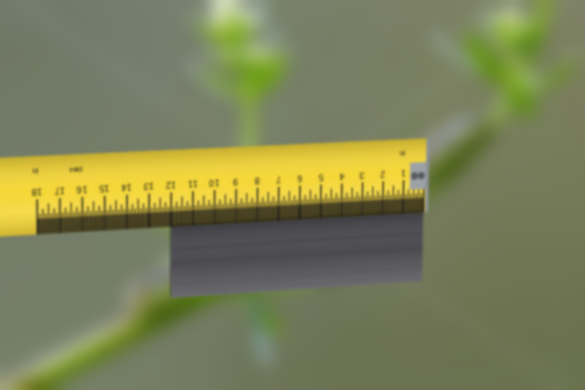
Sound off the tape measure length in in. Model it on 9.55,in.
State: 12,in
